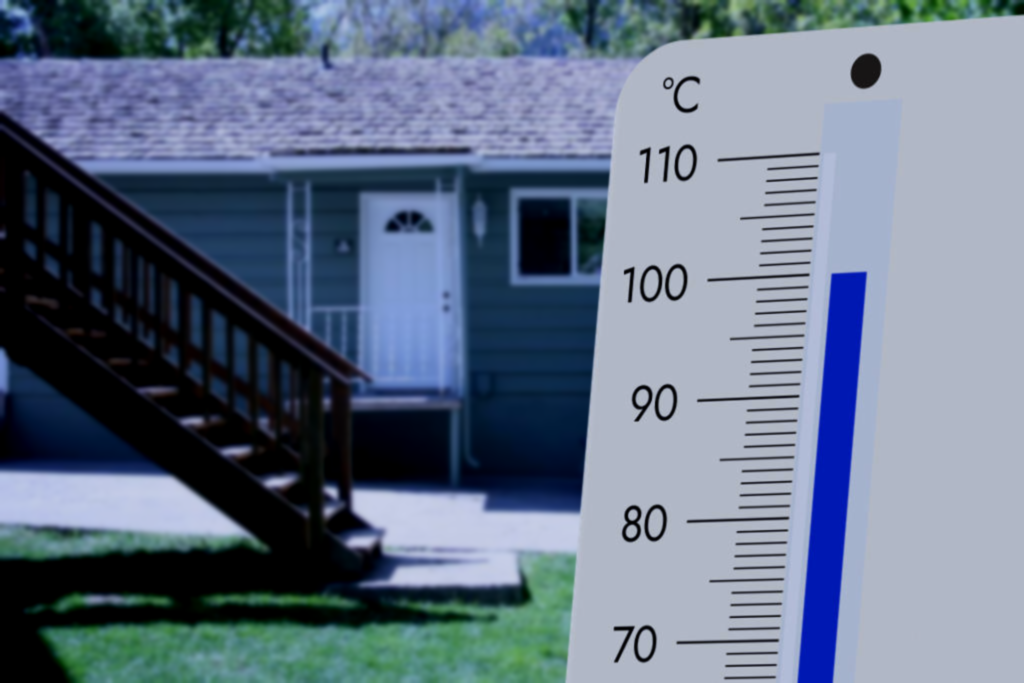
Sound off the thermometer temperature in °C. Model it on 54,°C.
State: 100,°C
